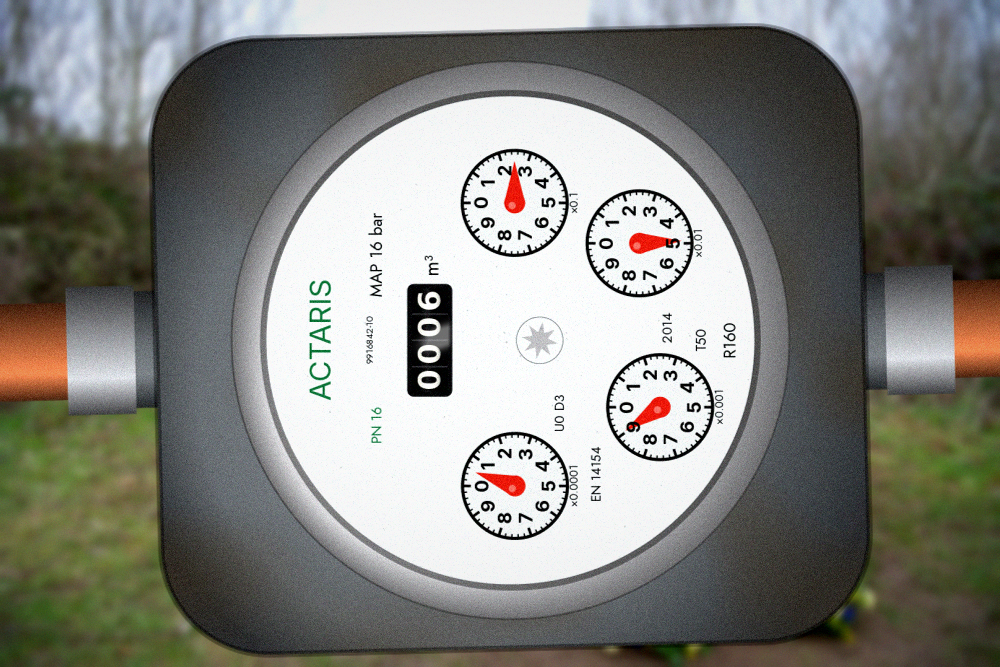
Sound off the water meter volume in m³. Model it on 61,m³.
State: 6.2490,m³
